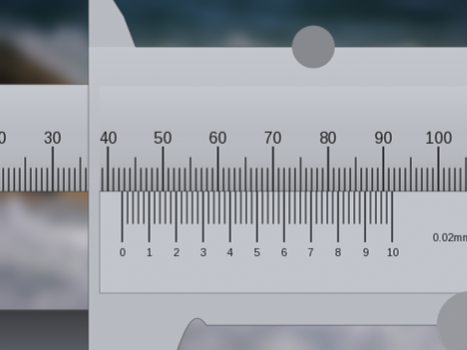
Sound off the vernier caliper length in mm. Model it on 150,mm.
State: 42.6,mm
